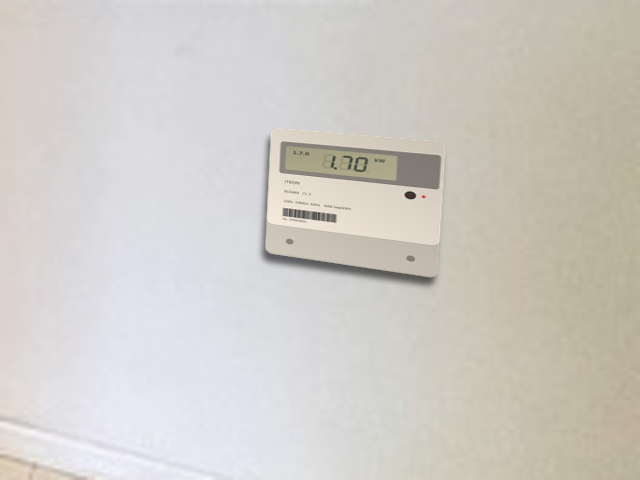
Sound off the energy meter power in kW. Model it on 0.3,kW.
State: 1.70,kW
